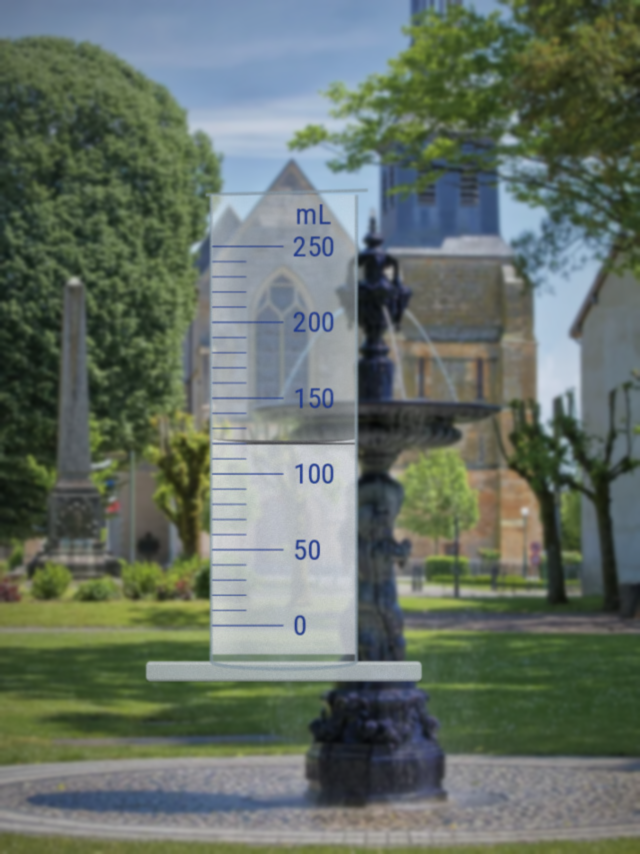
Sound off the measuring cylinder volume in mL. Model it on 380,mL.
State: 120,mL
